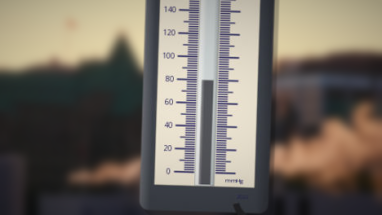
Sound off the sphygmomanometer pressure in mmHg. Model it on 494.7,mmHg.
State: 80,mmHg
